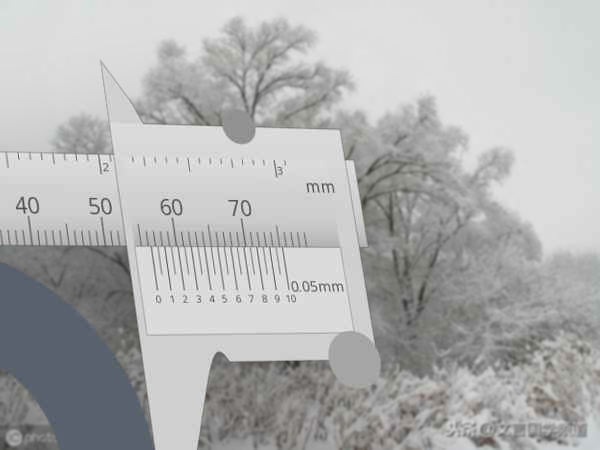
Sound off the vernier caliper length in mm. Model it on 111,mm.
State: 56.4,mm
